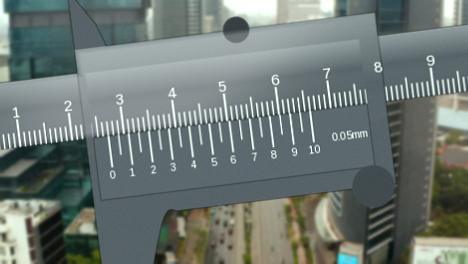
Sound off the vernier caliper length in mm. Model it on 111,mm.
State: 27.0,mm
